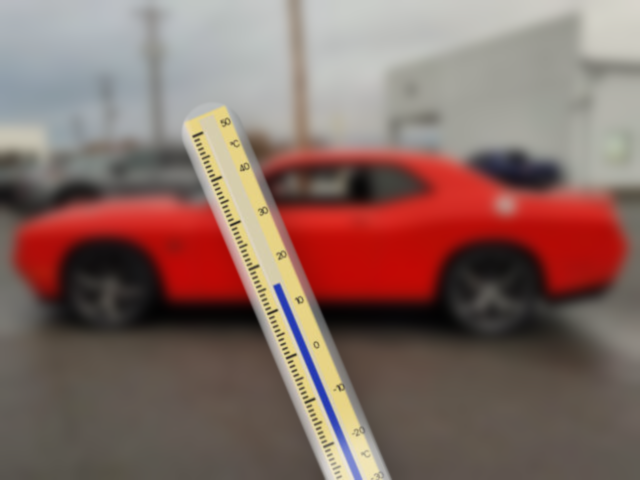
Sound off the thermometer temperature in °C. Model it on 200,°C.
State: 15,°C
